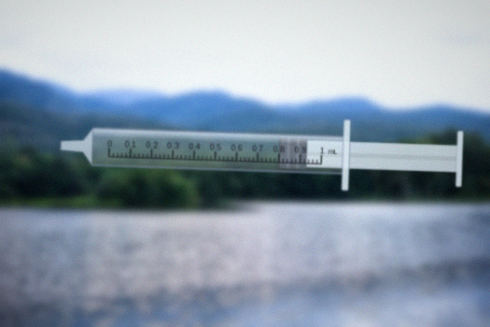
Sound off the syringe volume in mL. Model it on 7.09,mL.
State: 0.8,mL
